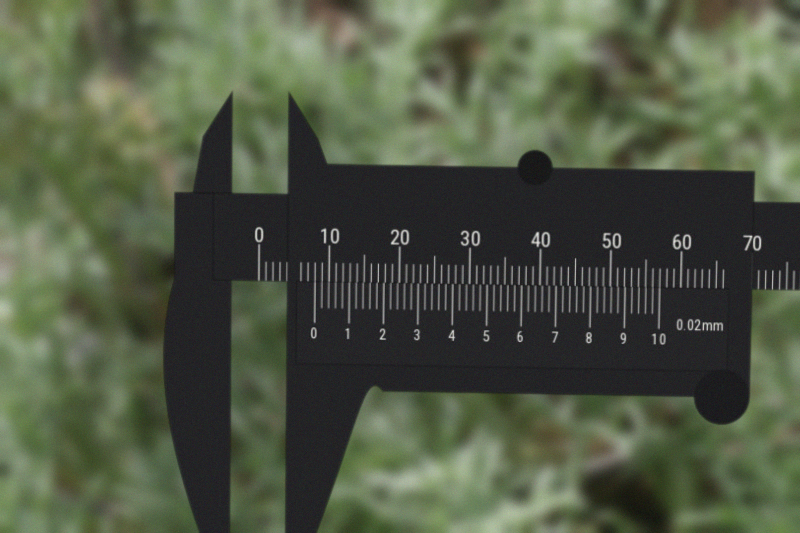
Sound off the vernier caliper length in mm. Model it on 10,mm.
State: 8.0,mm
